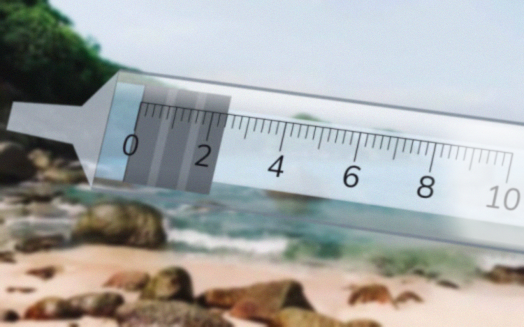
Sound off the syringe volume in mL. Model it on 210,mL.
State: 0,mL
